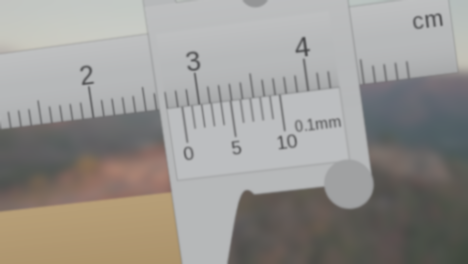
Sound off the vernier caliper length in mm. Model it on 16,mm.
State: 28.4,mm
